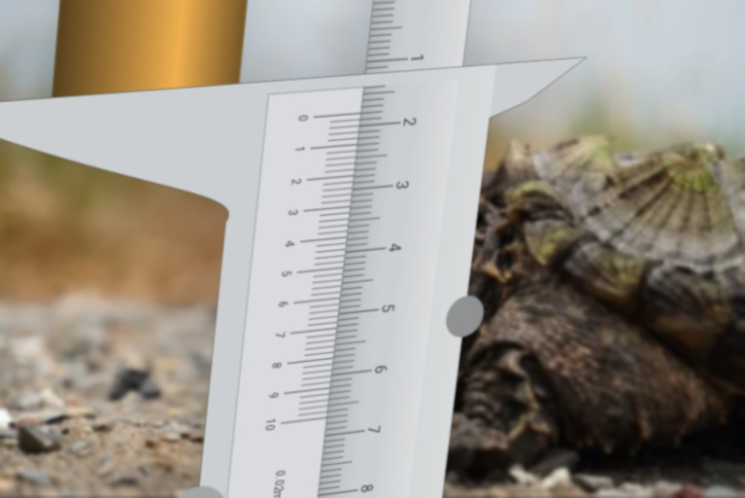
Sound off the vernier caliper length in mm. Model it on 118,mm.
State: 18.0,mm
